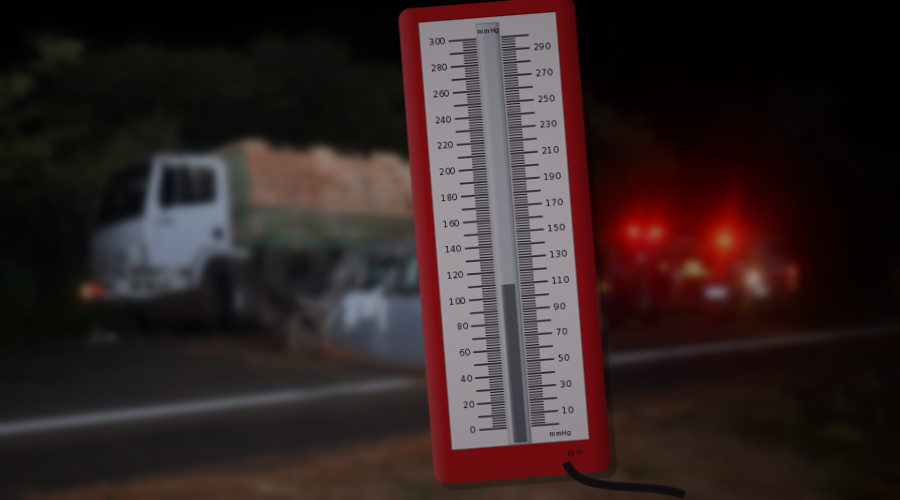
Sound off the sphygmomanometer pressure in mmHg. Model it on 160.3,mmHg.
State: 110,mmHg
